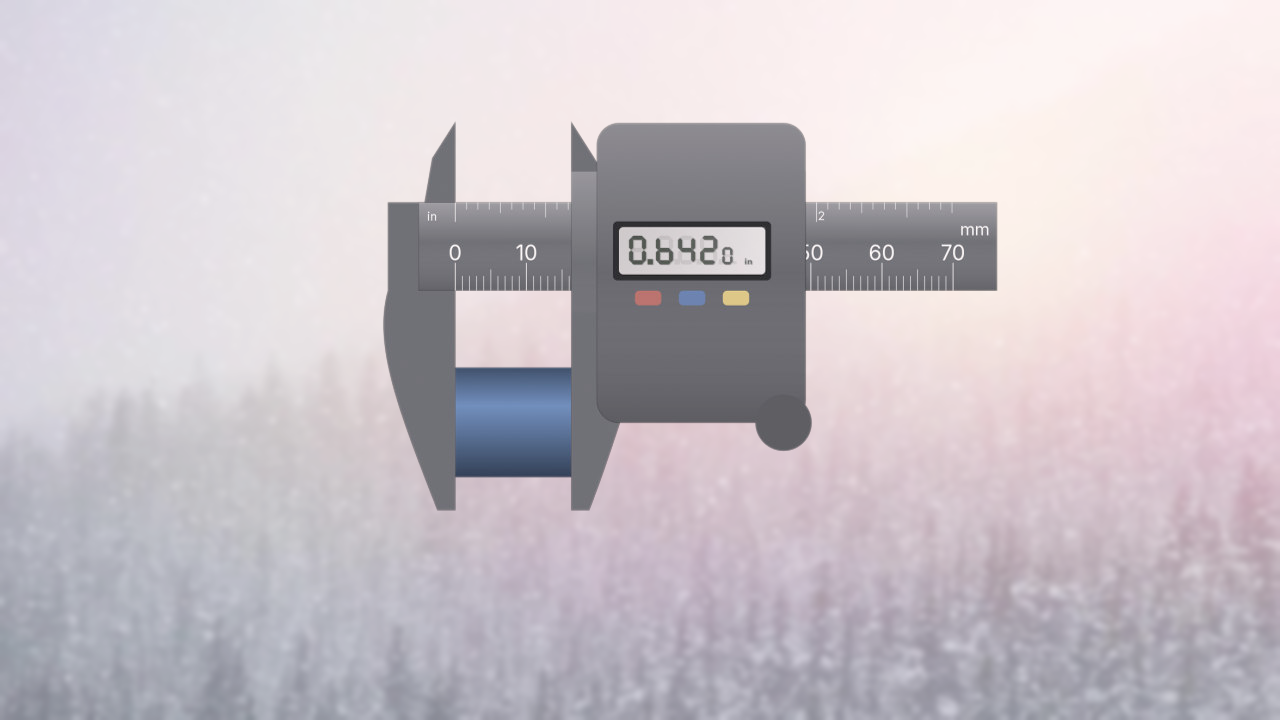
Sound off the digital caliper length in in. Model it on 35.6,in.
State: 0.6420,in
